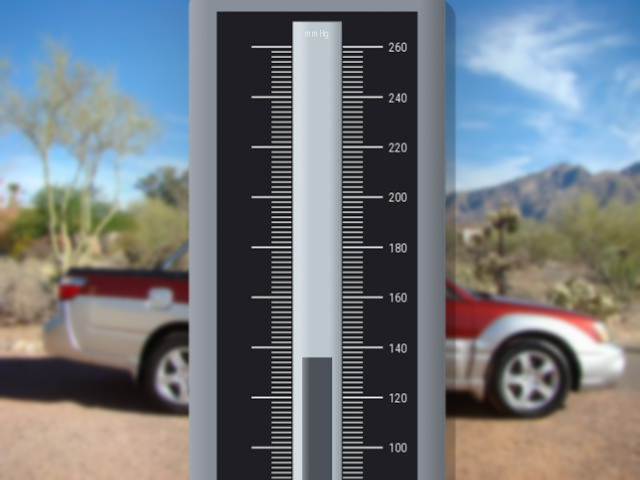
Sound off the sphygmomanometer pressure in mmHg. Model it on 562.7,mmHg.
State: 136,mmHg
